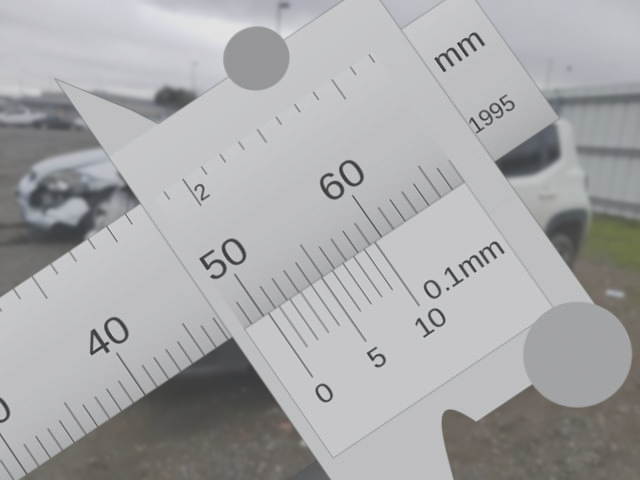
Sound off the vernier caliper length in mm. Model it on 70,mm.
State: 50.4,mm
